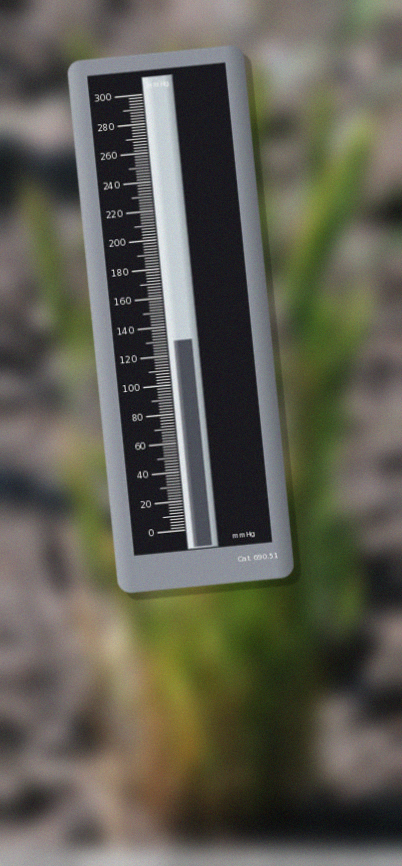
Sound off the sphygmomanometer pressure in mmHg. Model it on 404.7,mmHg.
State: 130,mmHg
